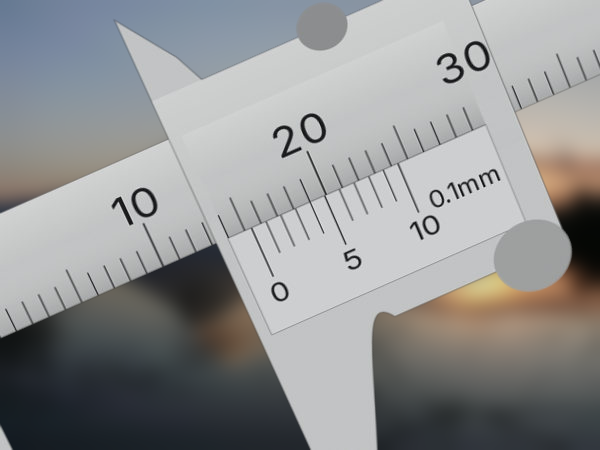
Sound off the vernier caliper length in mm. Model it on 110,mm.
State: 15.4,mm
